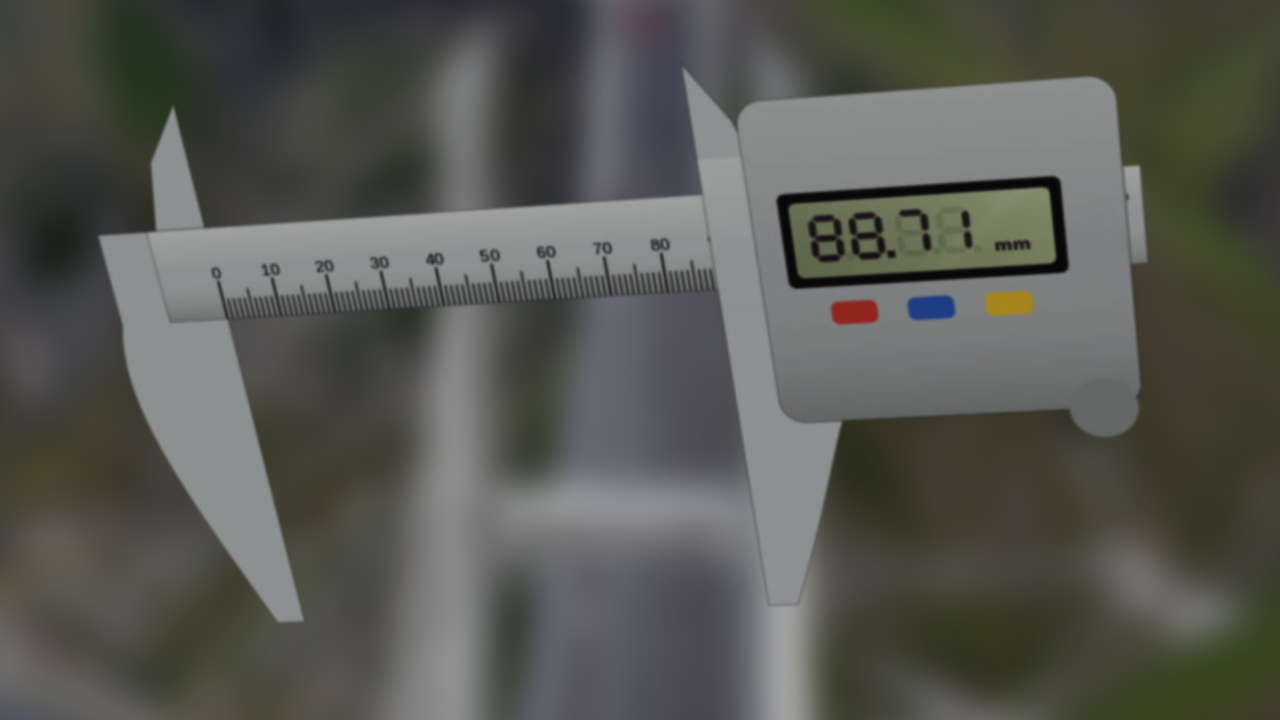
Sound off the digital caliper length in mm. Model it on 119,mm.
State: 88.71,mm
